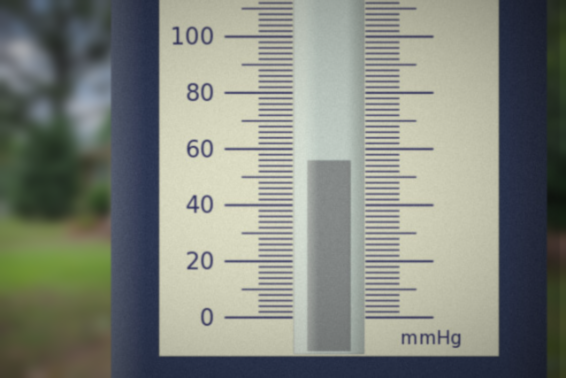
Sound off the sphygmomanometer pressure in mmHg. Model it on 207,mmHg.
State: 56,mmHg
